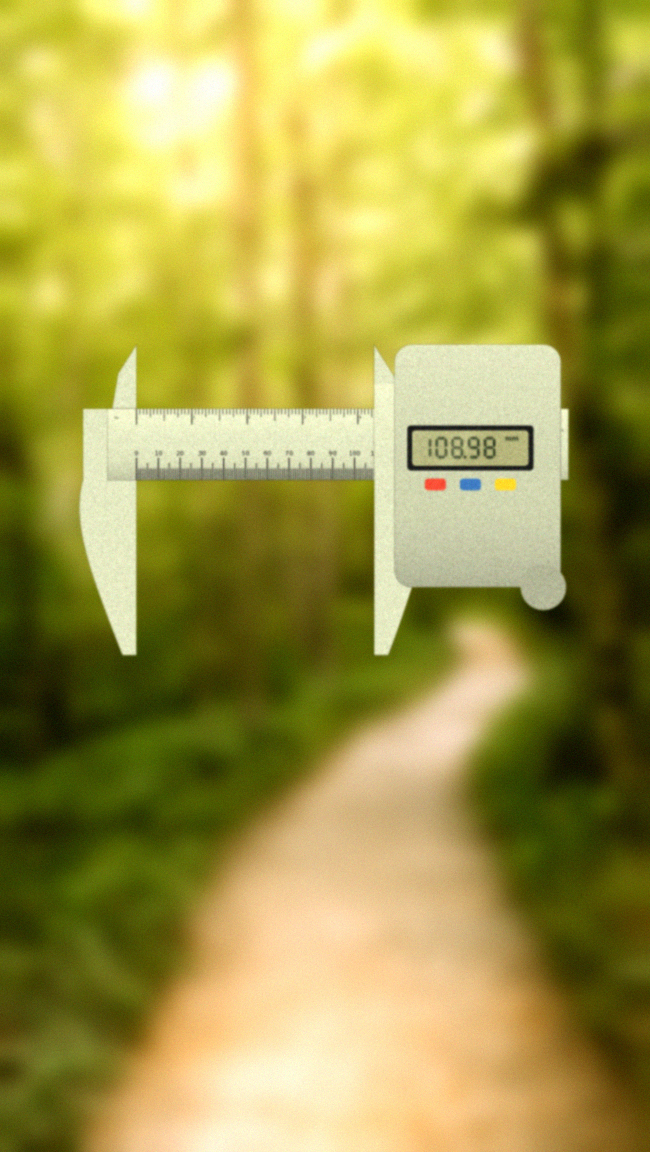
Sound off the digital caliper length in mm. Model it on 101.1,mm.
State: 108.98,mm
